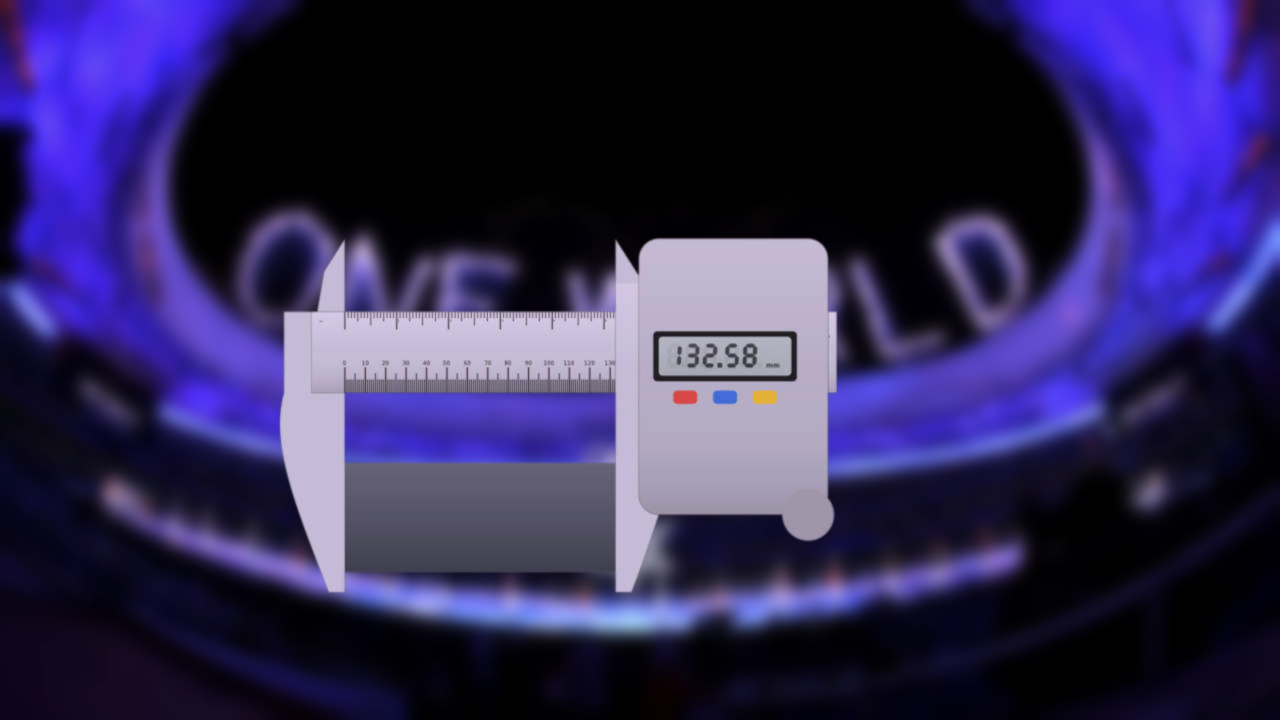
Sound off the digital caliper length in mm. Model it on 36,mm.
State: 132.58,mm
